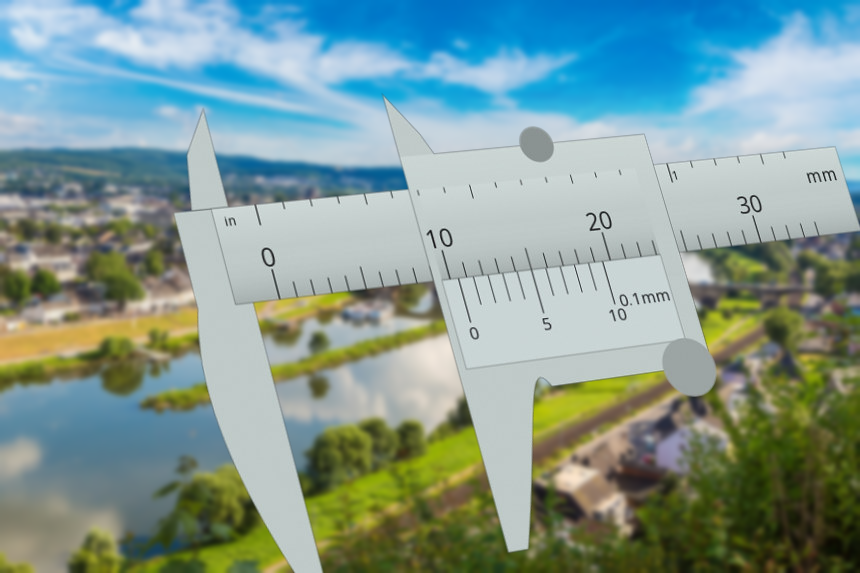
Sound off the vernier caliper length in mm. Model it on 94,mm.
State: 10.5,mm
